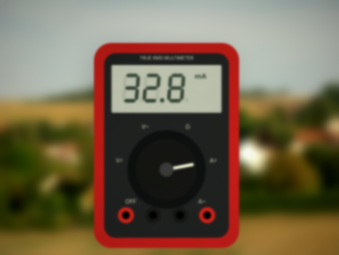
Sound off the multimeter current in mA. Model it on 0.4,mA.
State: 32.8,mA
